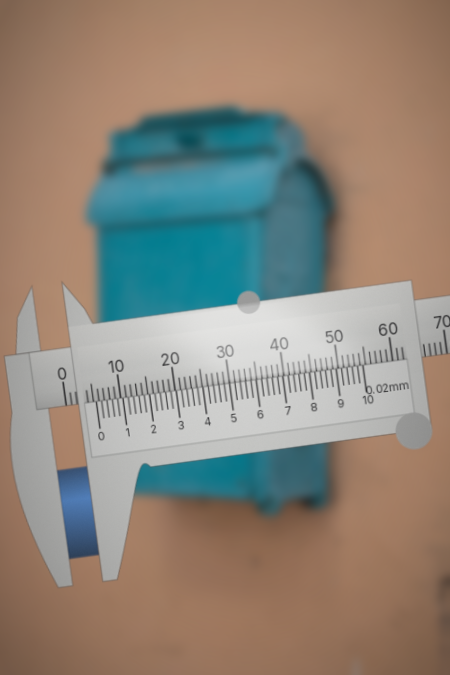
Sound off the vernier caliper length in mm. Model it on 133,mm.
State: 5.5,mm
